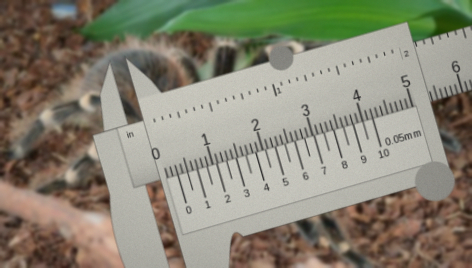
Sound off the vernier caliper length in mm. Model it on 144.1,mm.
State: 3.0,mm
